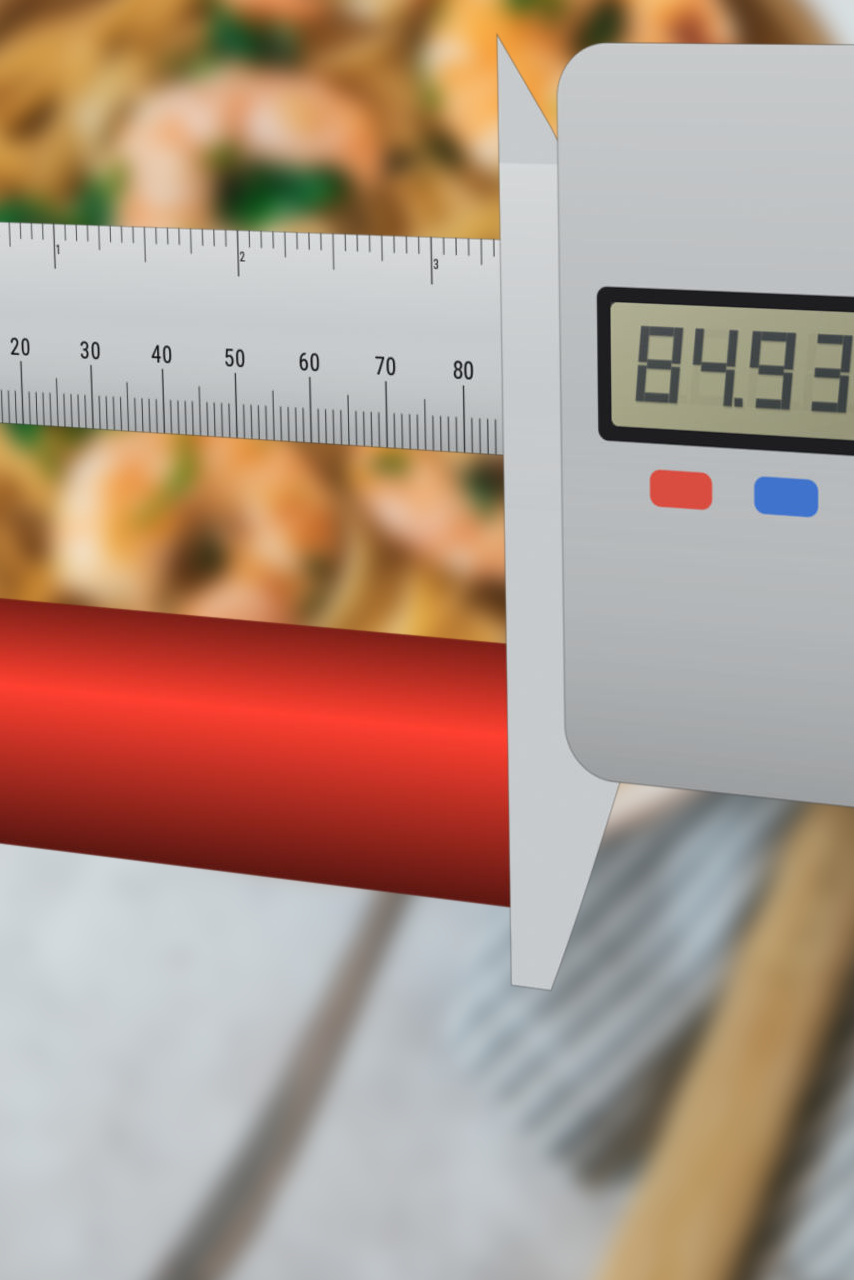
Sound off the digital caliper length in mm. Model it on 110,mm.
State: 84.93,mm
